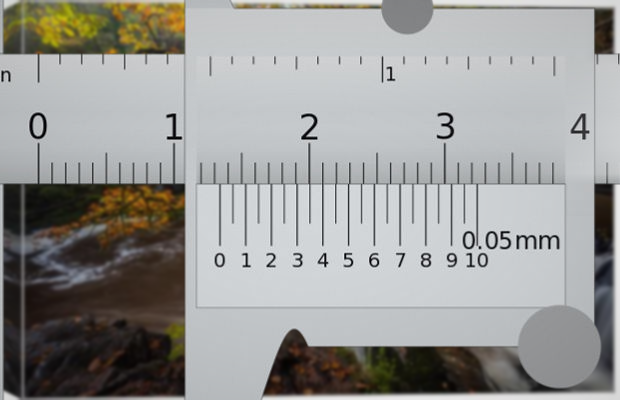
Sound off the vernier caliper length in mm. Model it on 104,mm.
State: 13.4,mm
